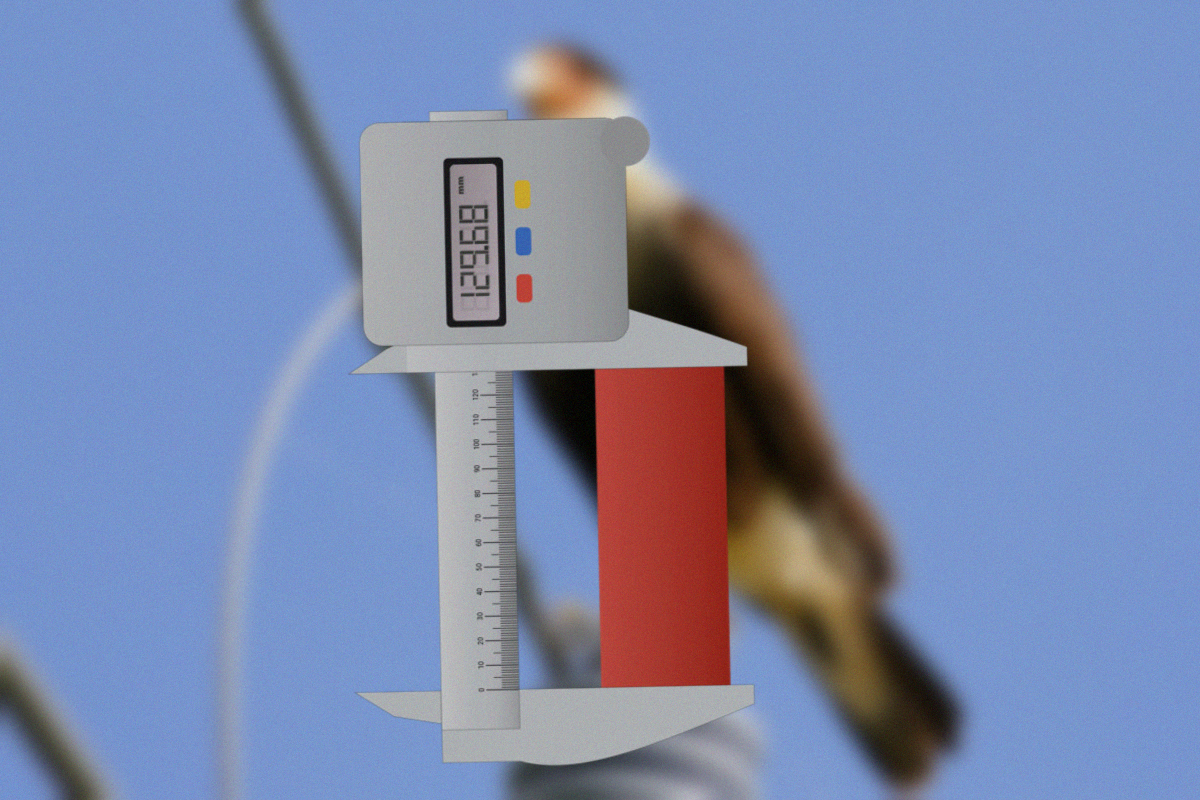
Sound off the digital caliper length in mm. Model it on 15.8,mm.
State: 129.68,mm
